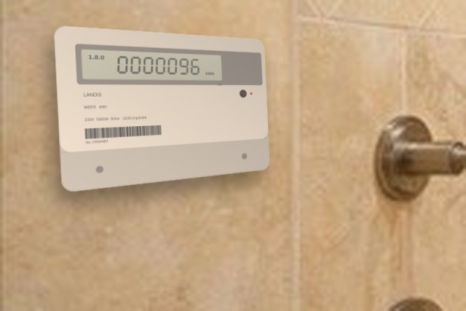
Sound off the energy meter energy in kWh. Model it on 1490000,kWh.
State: 96,kWh
